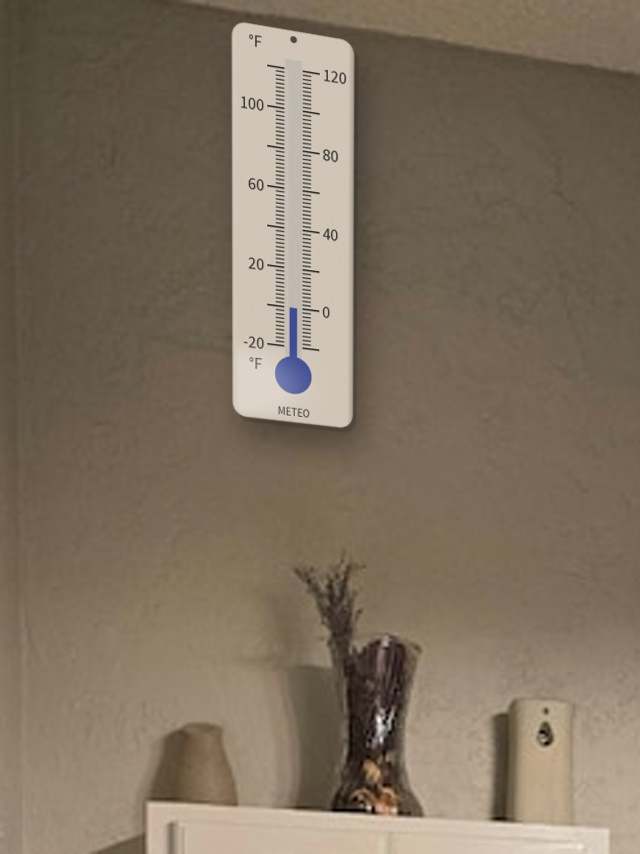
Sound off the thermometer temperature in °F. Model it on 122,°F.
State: 0,°F
